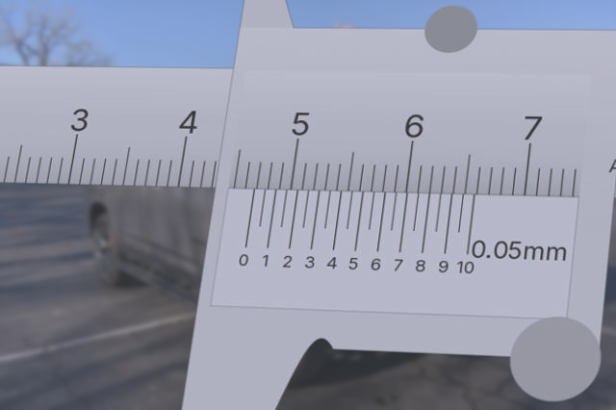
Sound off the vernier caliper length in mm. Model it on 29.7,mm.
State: 46.8,mm
